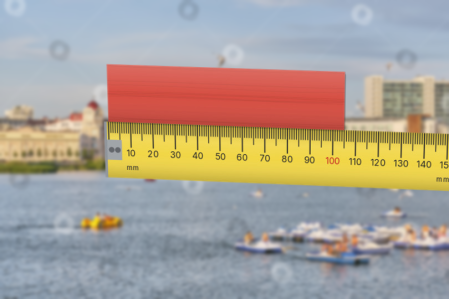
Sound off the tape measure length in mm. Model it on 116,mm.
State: 105,mm
